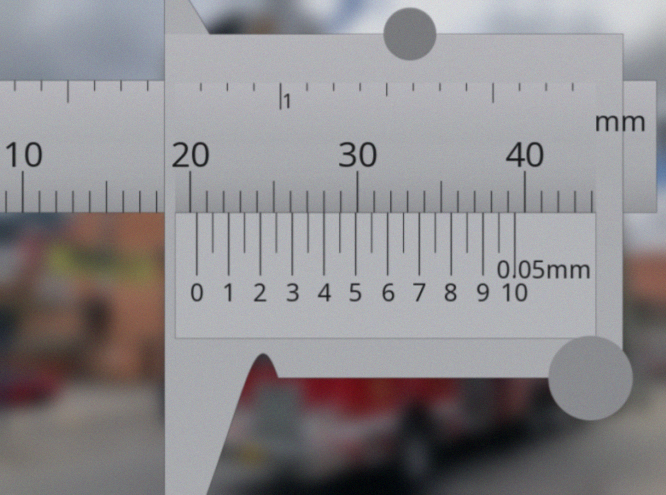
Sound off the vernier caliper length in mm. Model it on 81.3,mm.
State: 20.4,mm
